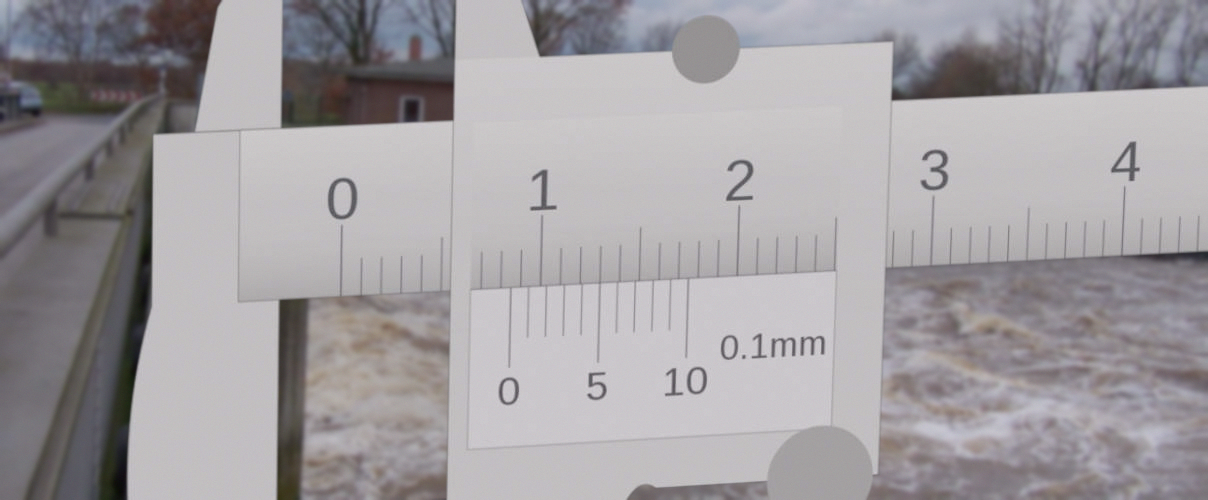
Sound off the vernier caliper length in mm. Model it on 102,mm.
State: 8.5,mm
